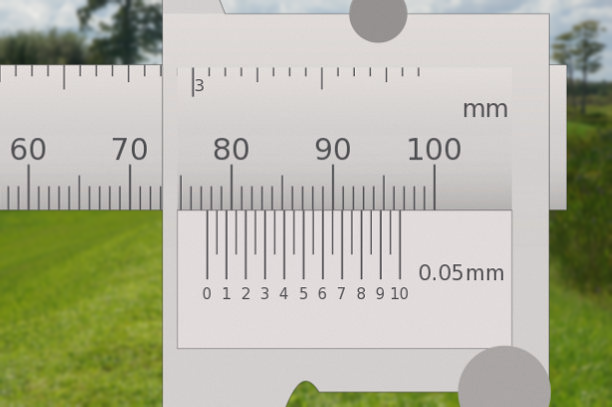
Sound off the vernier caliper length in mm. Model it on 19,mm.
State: 77.6,mm
